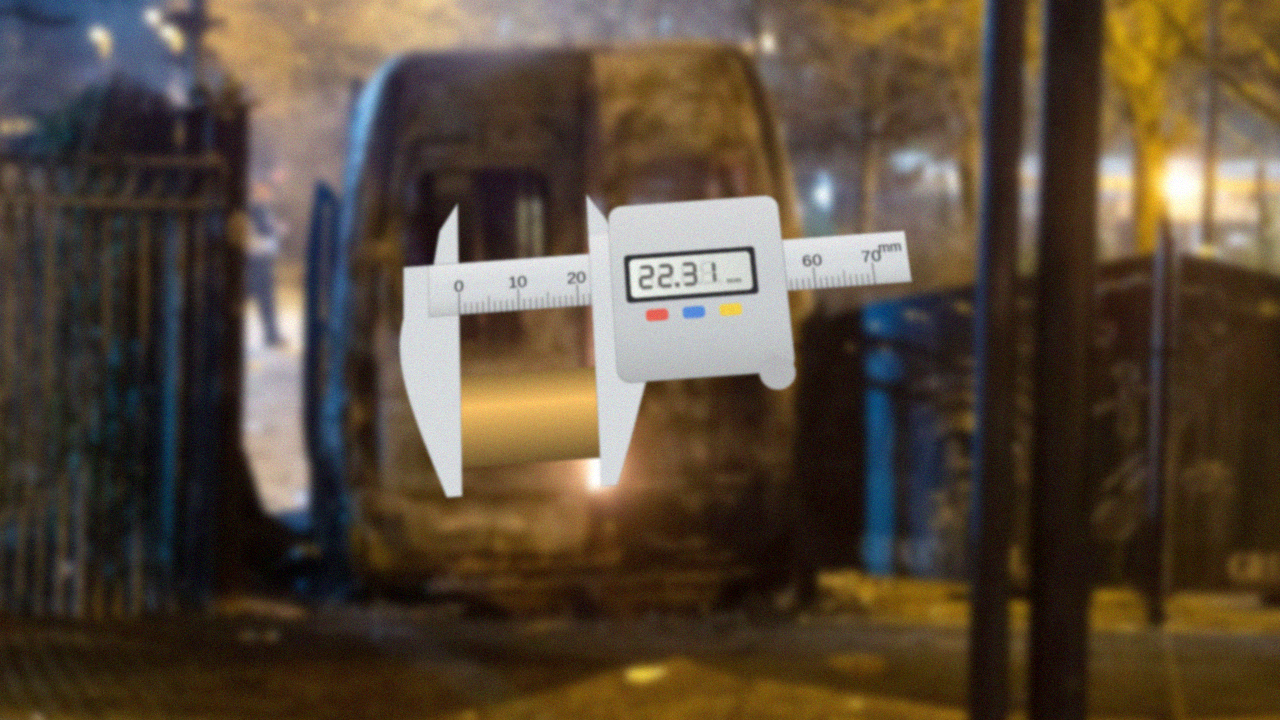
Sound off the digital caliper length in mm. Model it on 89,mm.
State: 22.31,mm
